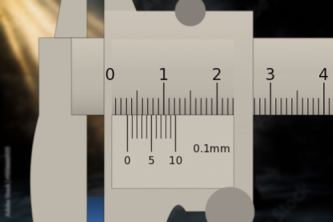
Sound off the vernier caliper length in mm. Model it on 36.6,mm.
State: 3.2,mm
